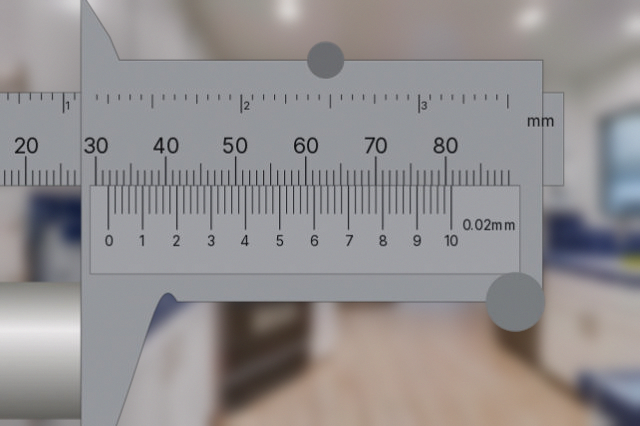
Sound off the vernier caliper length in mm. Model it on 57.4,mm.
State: 31.8,mm
